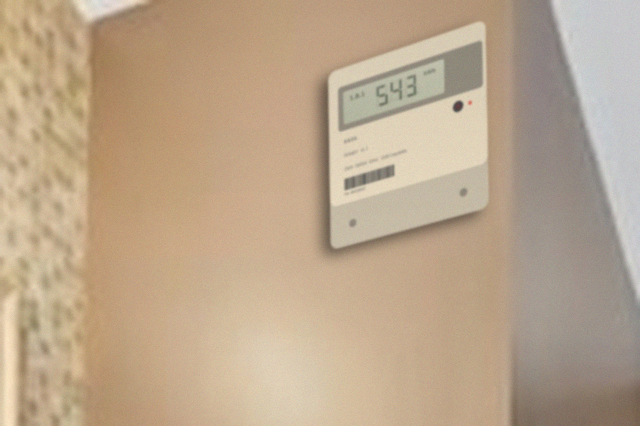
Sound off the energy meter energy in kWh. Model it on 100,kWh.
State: 543,kWh
